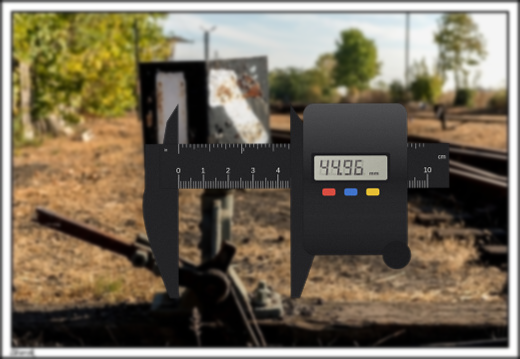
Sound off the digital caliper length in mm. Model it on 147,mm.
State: 44.96,mm
